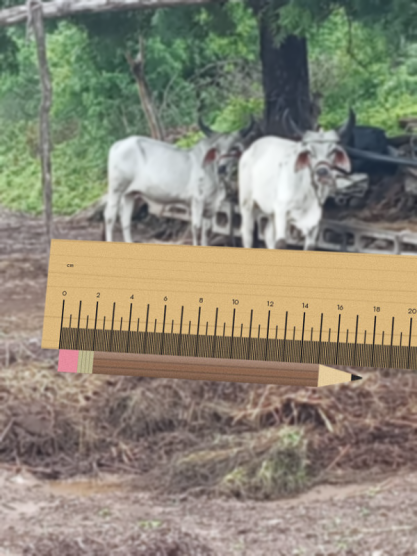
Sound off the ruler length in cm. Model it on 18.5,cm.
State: 17.5,cm
